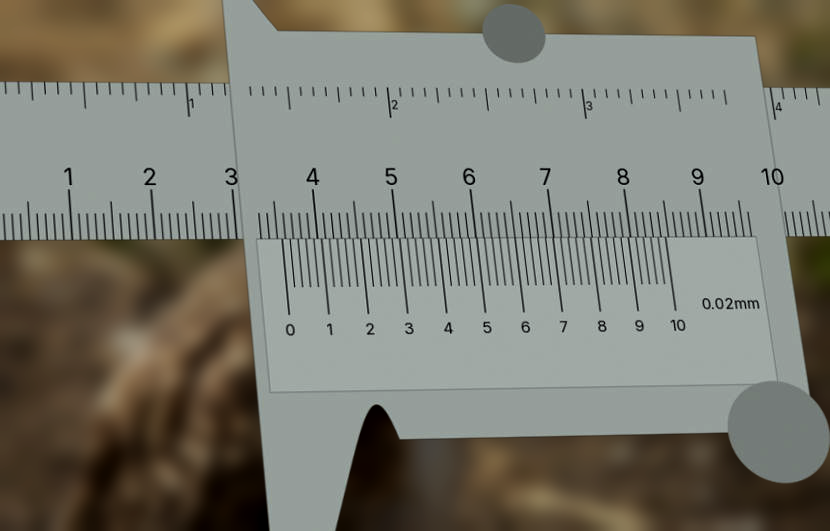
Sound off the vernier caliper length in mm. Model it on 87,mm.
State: 35.6,mm
